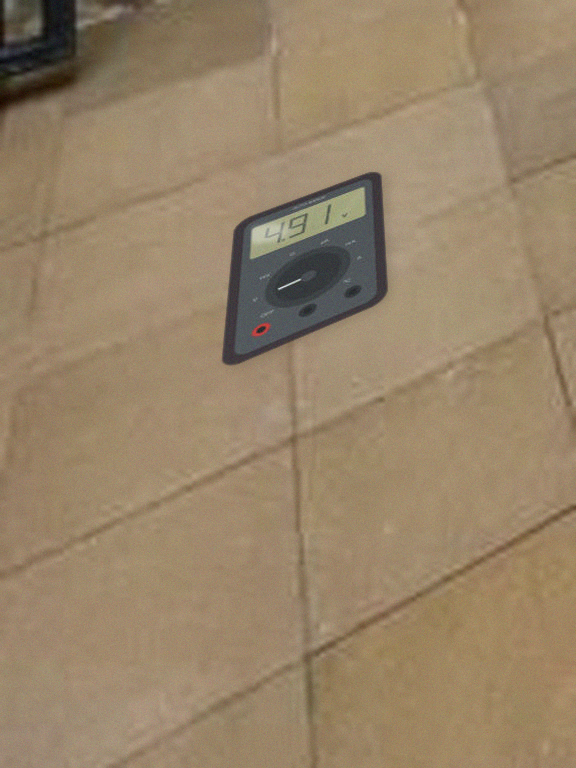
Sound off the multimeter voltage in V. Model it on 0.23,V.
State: 4.91,V
